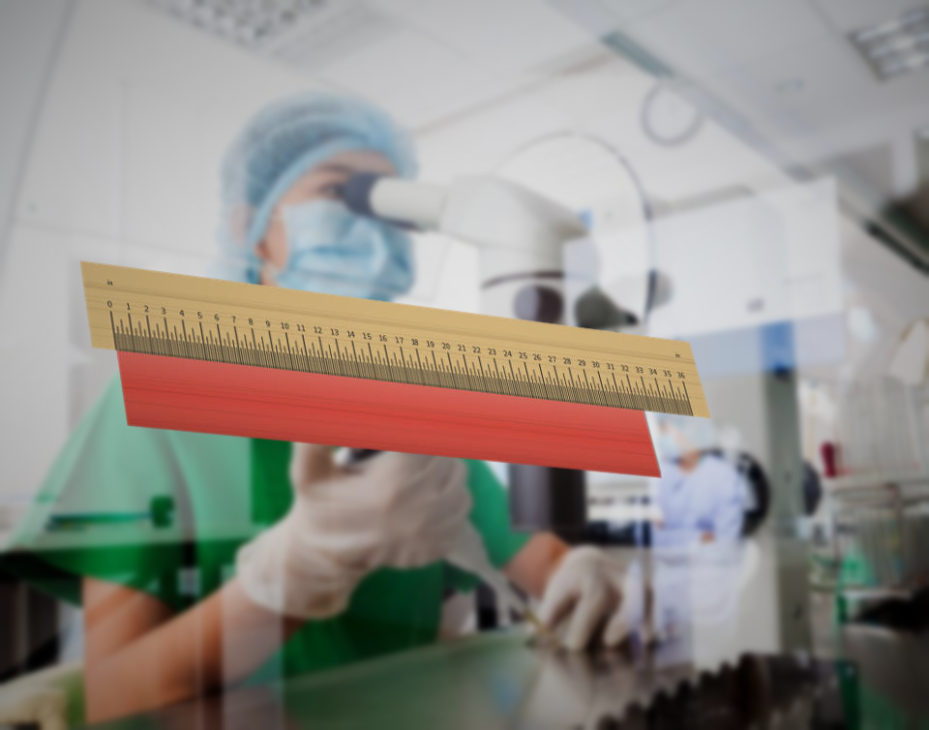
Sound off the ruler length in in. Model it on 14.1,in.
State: 32.5,in
